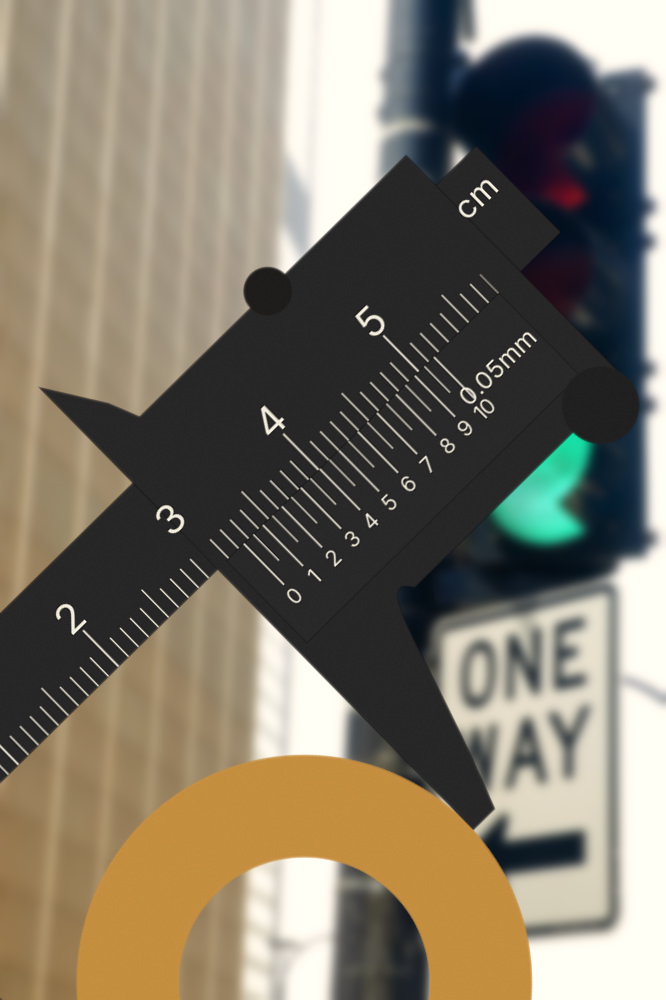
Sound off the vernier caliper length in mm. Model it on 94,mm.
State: 32.5,mm
